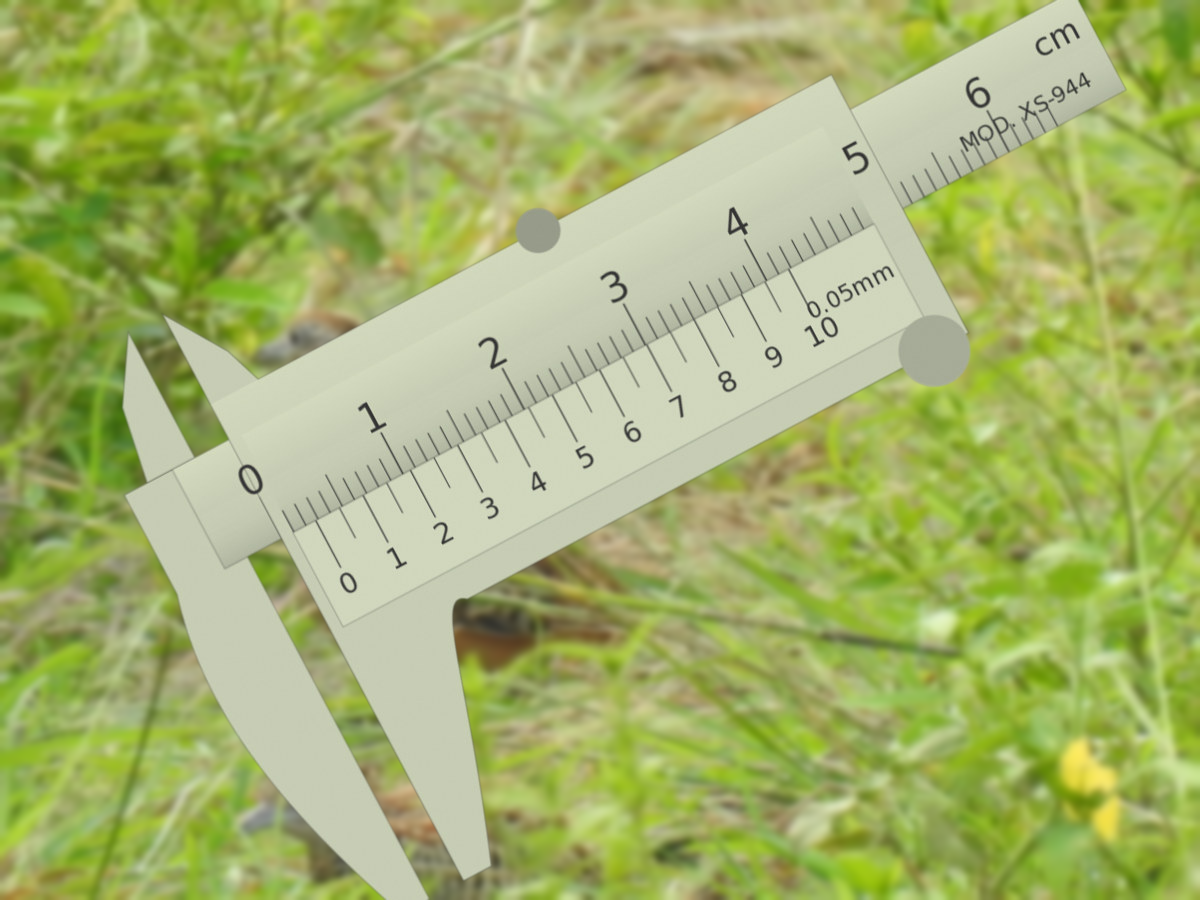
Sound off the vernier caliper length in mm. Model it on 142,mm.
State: 2.8,mm
